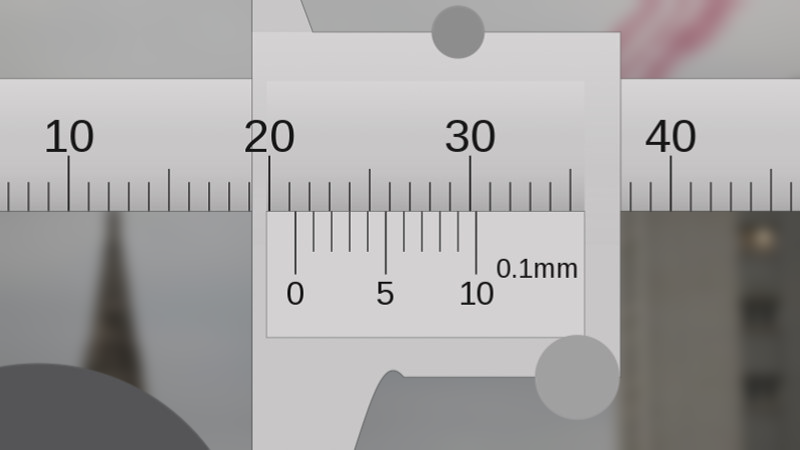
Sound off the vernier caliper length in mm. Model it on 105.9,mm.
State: 21.3,mm
